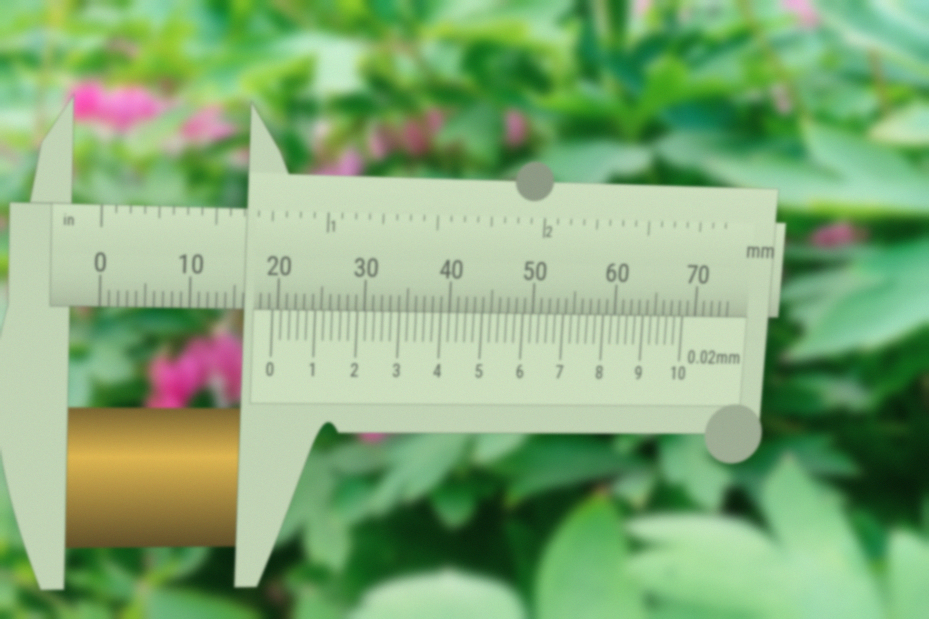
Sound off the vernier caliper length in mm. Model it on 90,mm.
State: 19.4,mm
